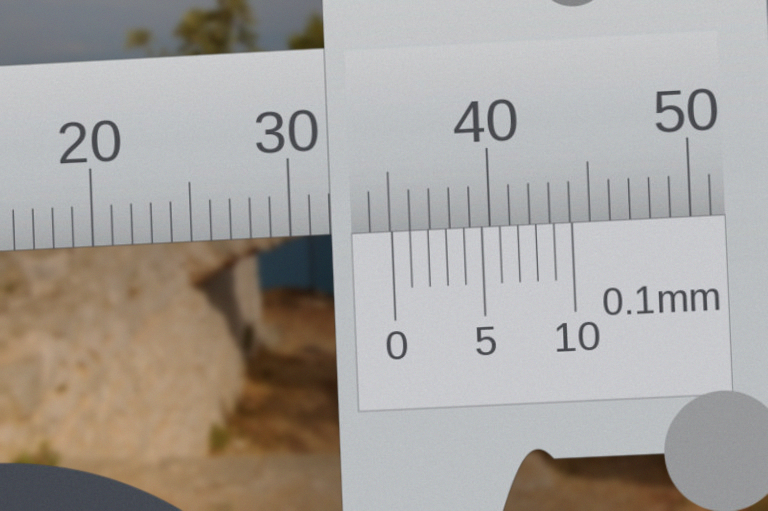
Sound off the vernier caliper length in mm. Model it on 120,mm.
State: 35.1,mm
